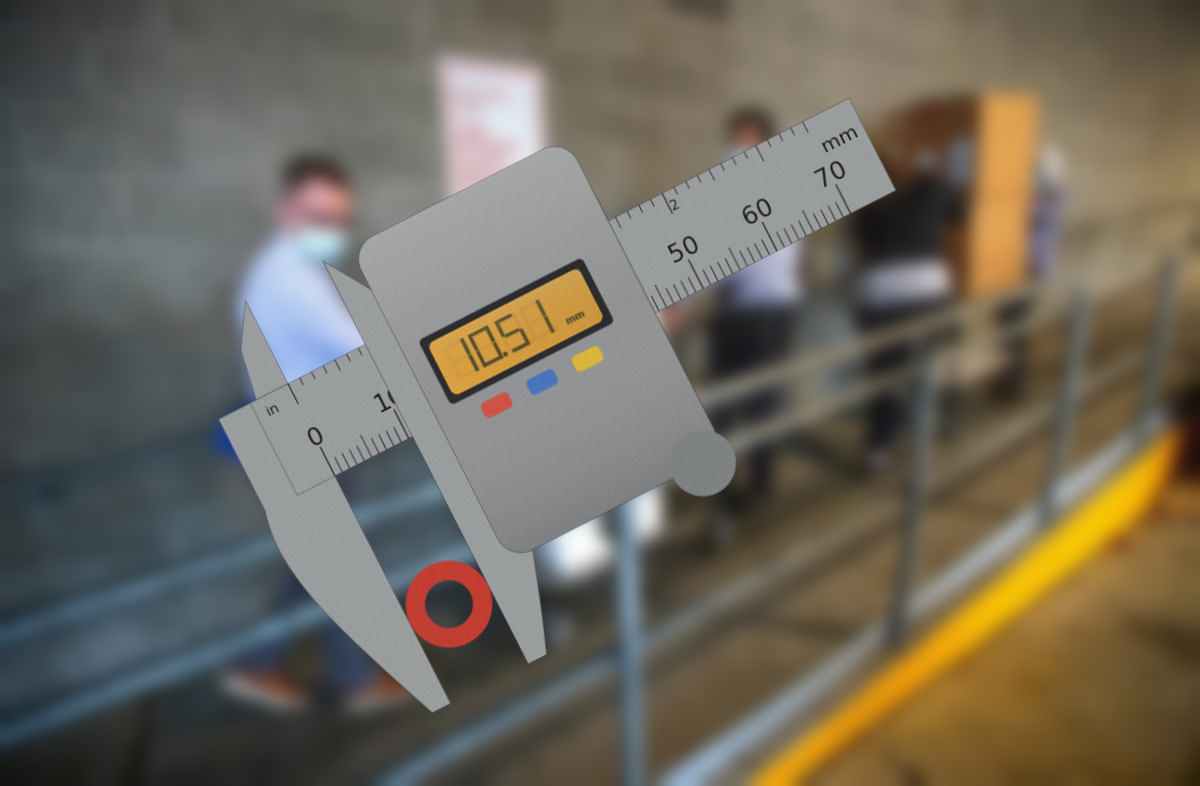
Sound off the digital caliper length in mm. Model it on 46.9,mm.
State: 10.51,mm
